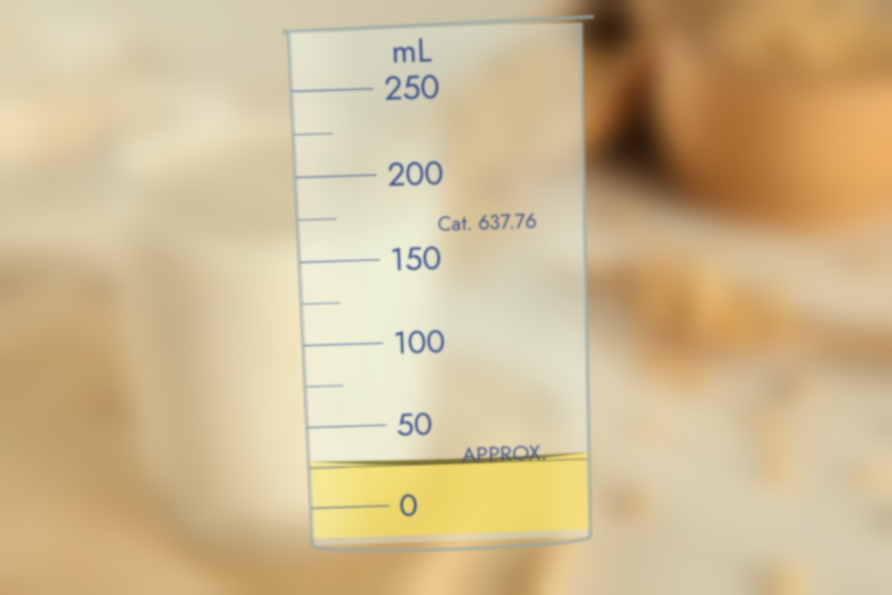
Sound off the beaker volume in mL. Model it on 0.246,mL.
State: 25,mL
